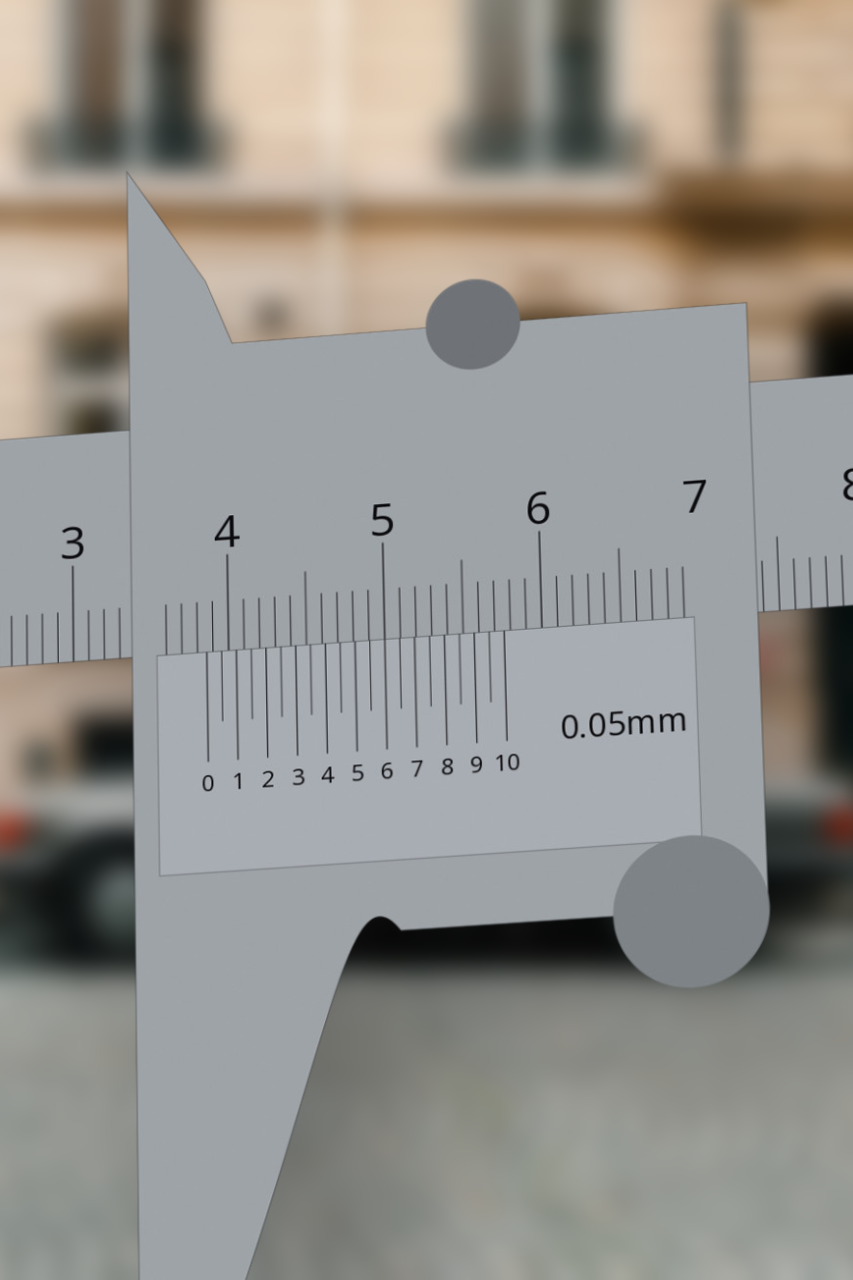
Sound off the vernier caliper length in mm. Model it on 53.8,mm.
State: 38.6,mm
